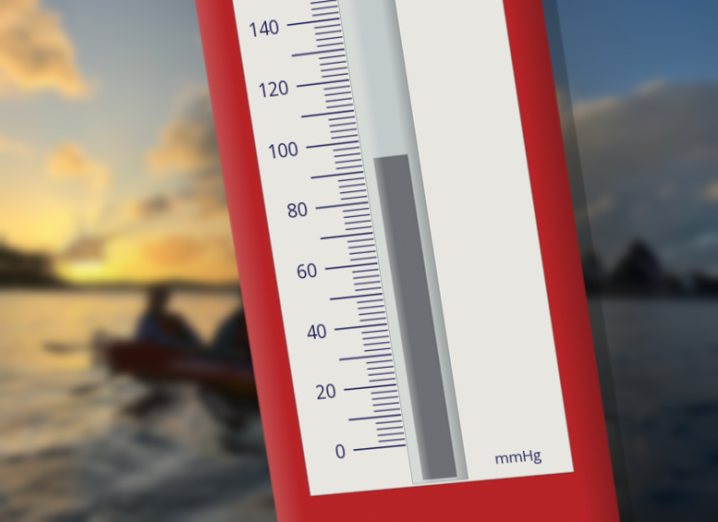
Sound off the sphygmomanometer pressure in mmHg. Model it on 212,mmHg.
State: 94,mmHg
